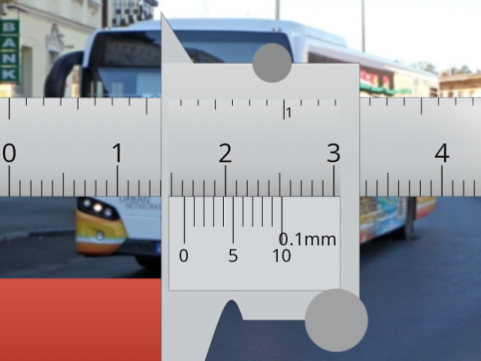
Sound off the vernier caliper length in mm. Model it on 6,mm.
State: 16.2,mm
